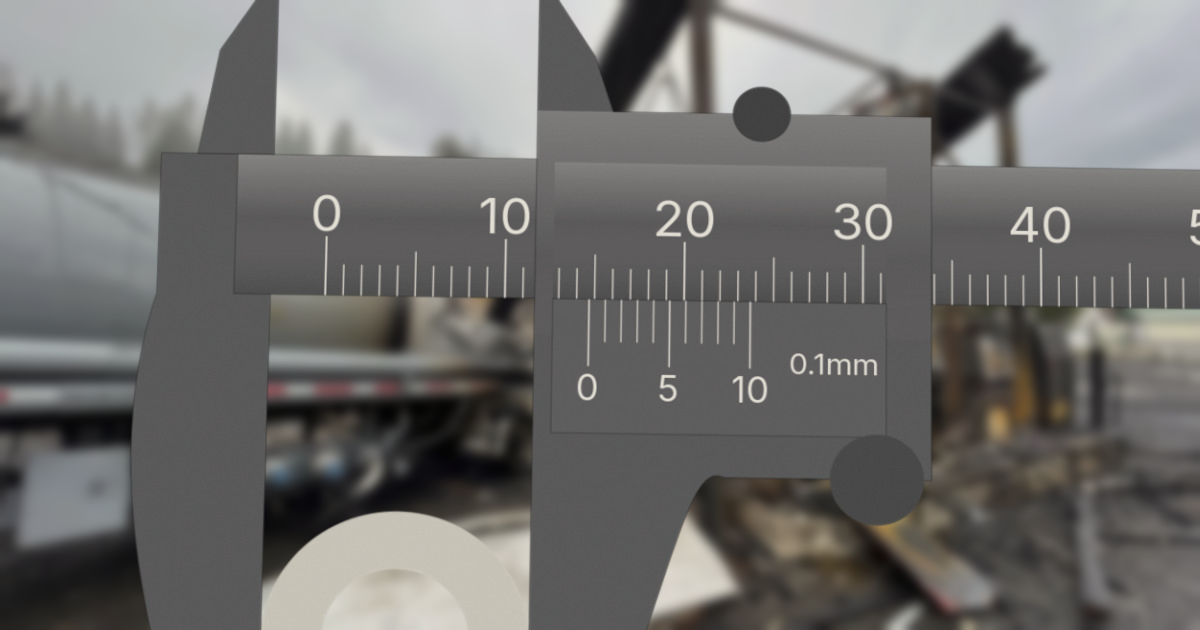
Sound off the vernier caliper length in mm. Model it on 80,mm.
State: 14.7,mm
